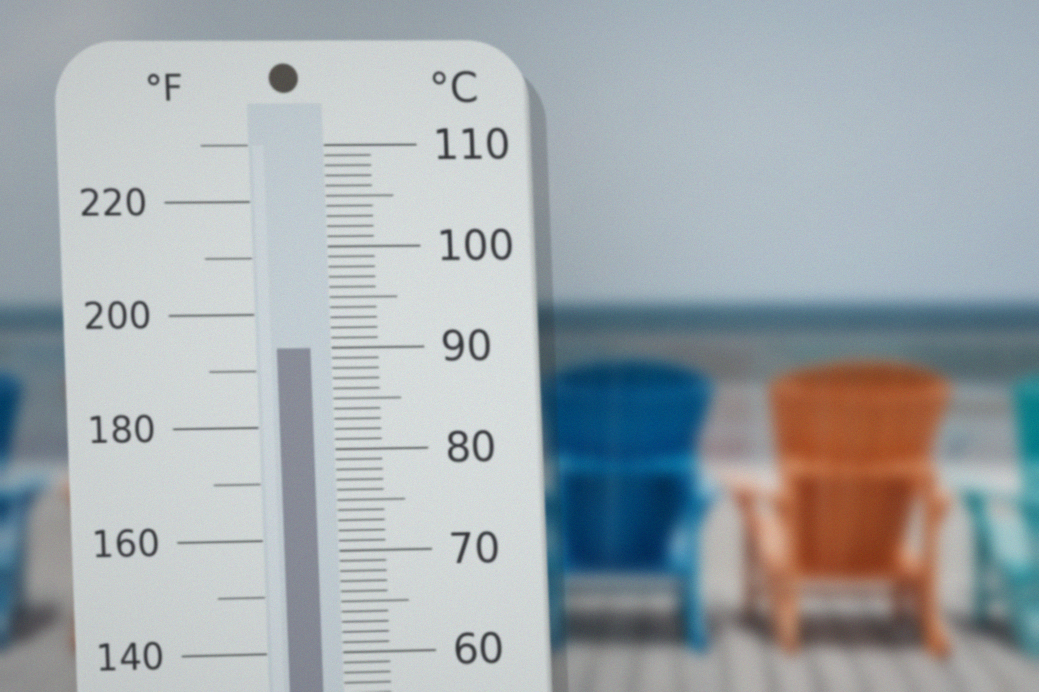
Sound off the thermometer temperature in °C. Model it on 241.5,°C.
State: 90,°C
